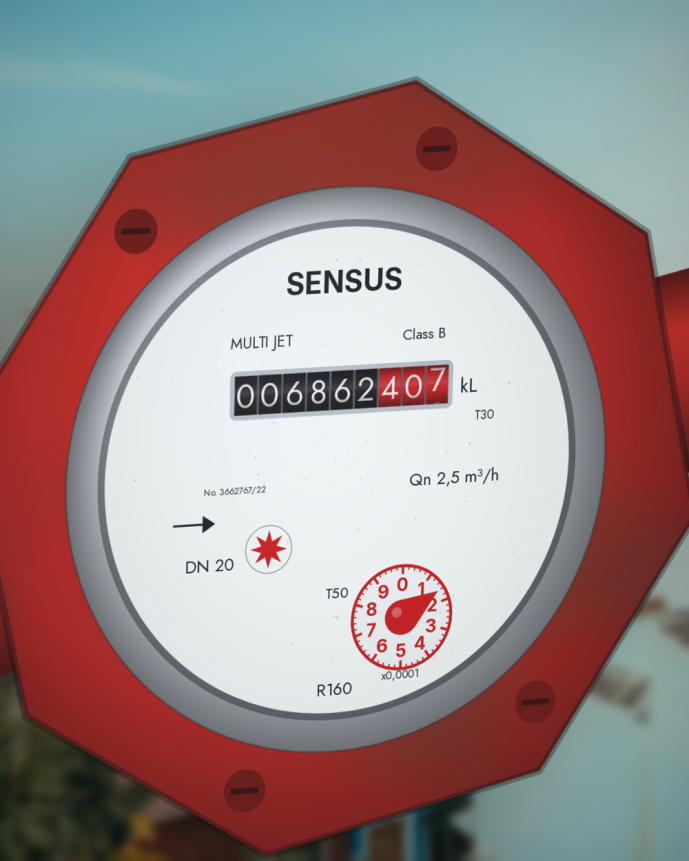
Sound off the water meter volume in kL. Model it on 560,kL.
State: 6862.4071,kL
